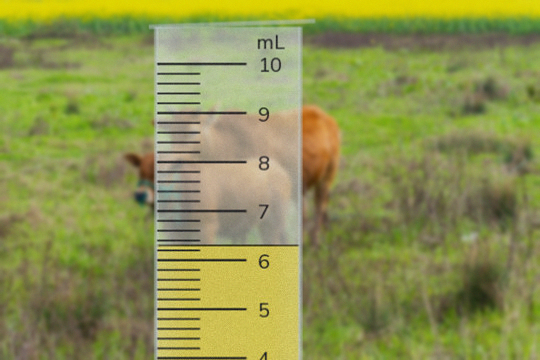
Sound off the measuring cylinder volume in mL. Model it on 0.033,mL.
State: 6.3,mL
